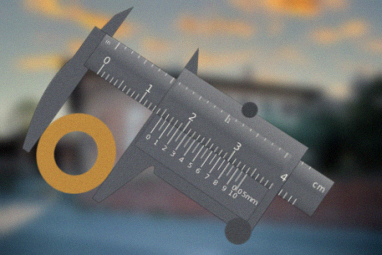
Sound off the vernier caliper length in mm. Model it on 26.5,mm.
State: 15.2,mm
